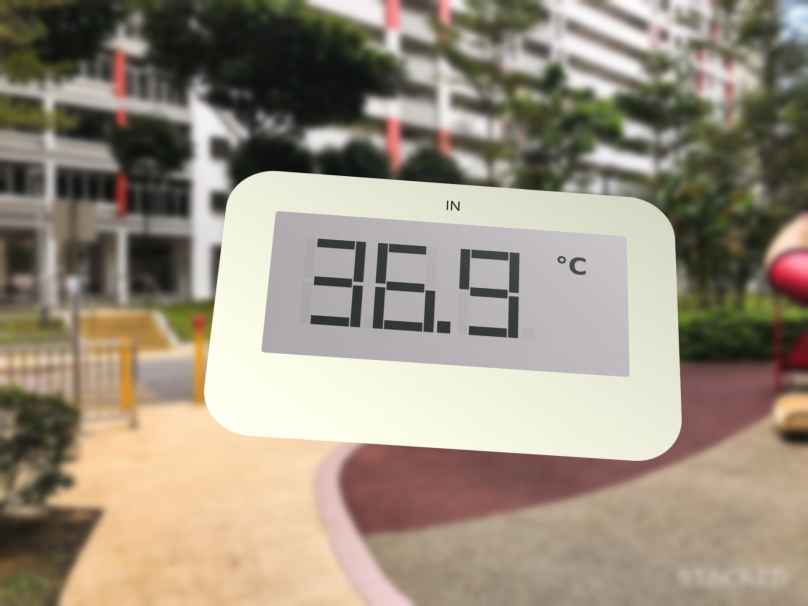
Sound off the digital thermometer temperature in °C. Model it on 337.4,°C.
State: 36.9,°C
